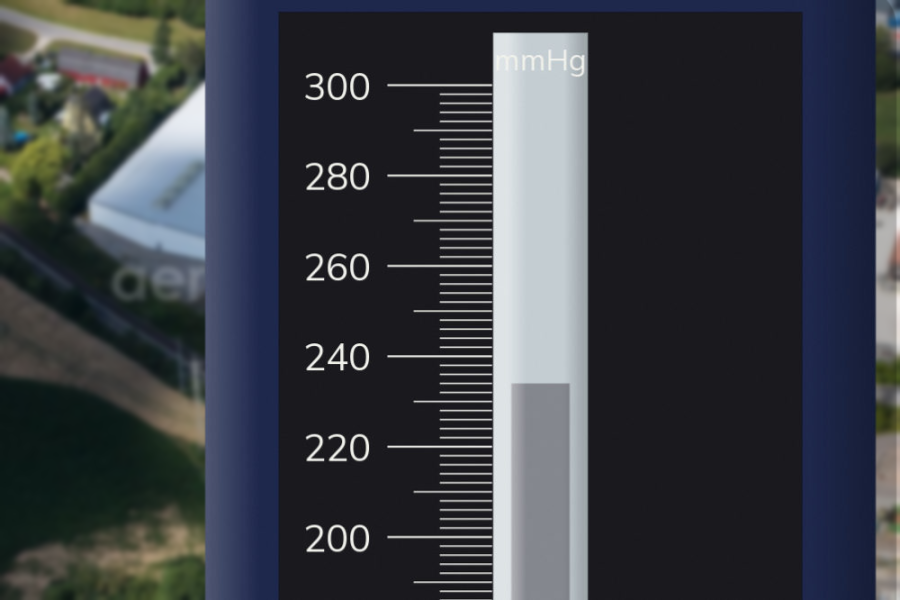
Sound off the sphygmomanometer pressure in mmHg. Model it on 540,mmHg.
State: 234,mmHg
